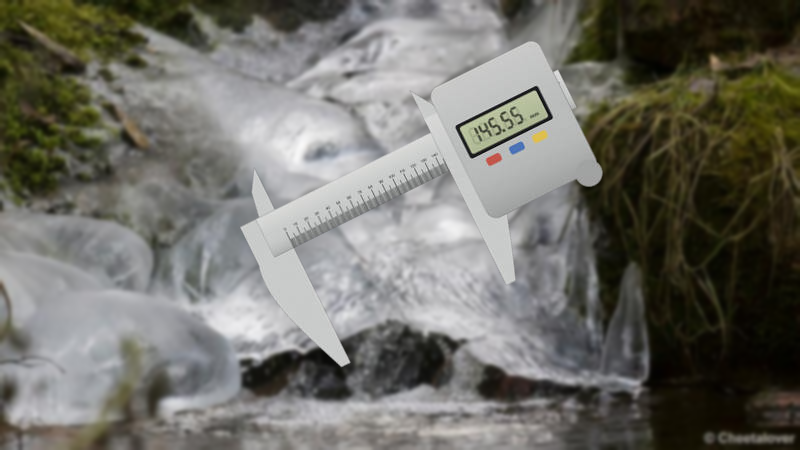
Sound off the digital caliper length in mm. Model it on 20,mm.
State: 145.55,mm
